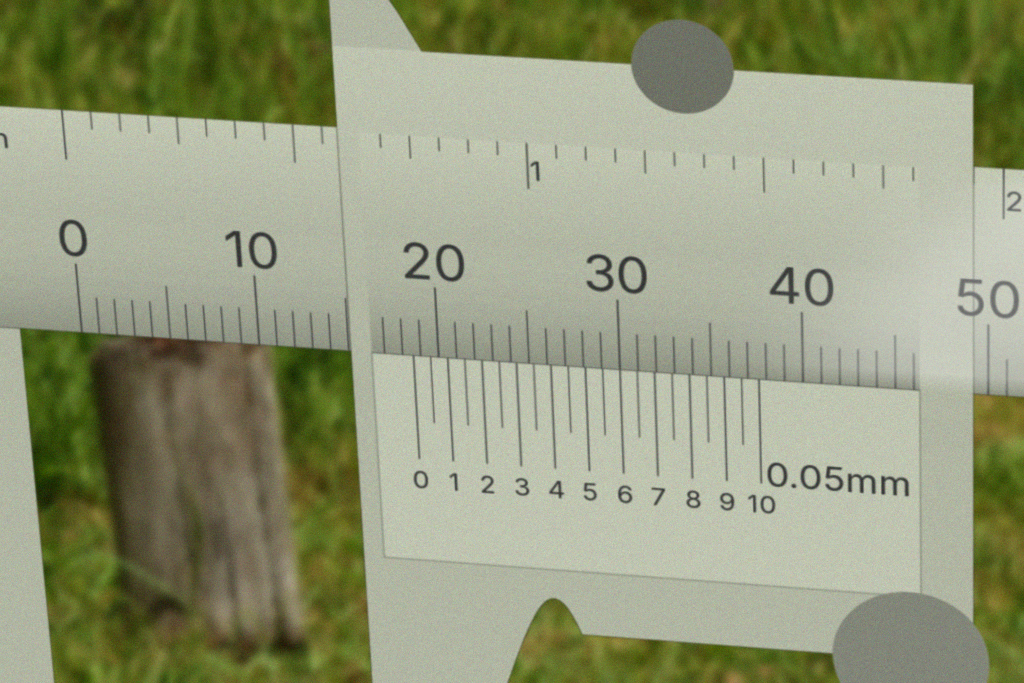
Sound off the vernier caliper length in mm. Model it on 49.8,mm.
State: 18.6,mm
